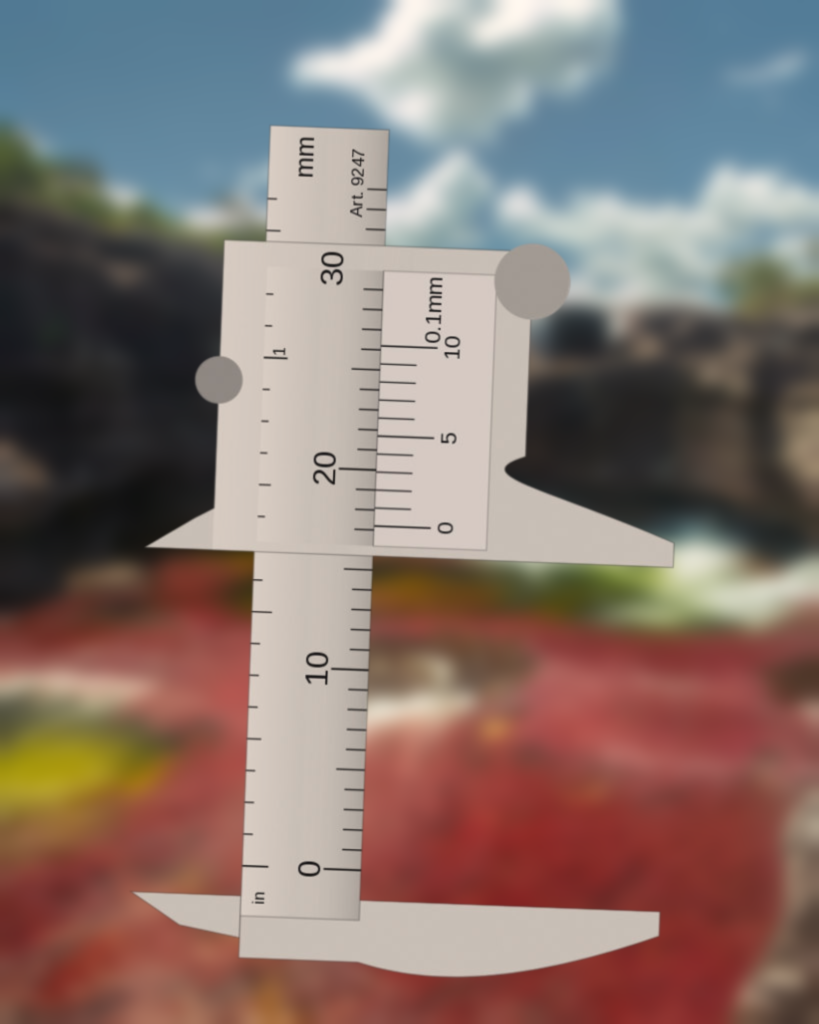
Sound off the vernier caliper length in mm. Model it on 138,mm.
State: 17.2,mm
